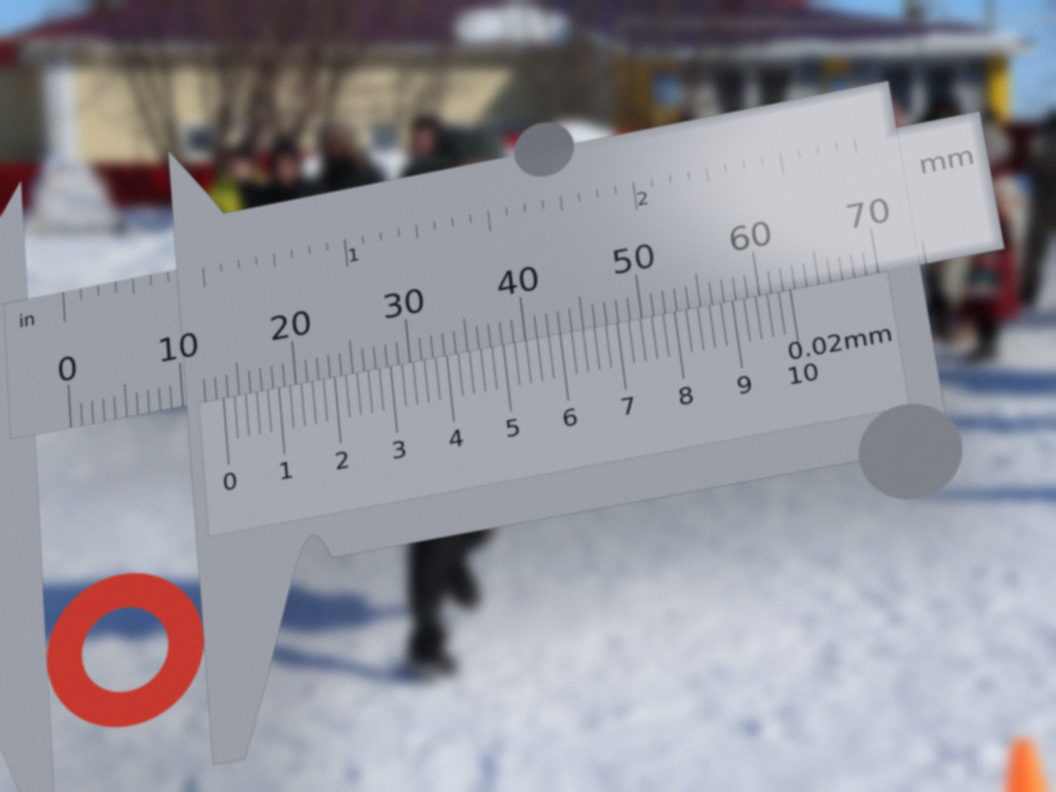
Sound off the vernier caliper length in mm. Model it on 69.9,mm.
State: 13.6,mm
